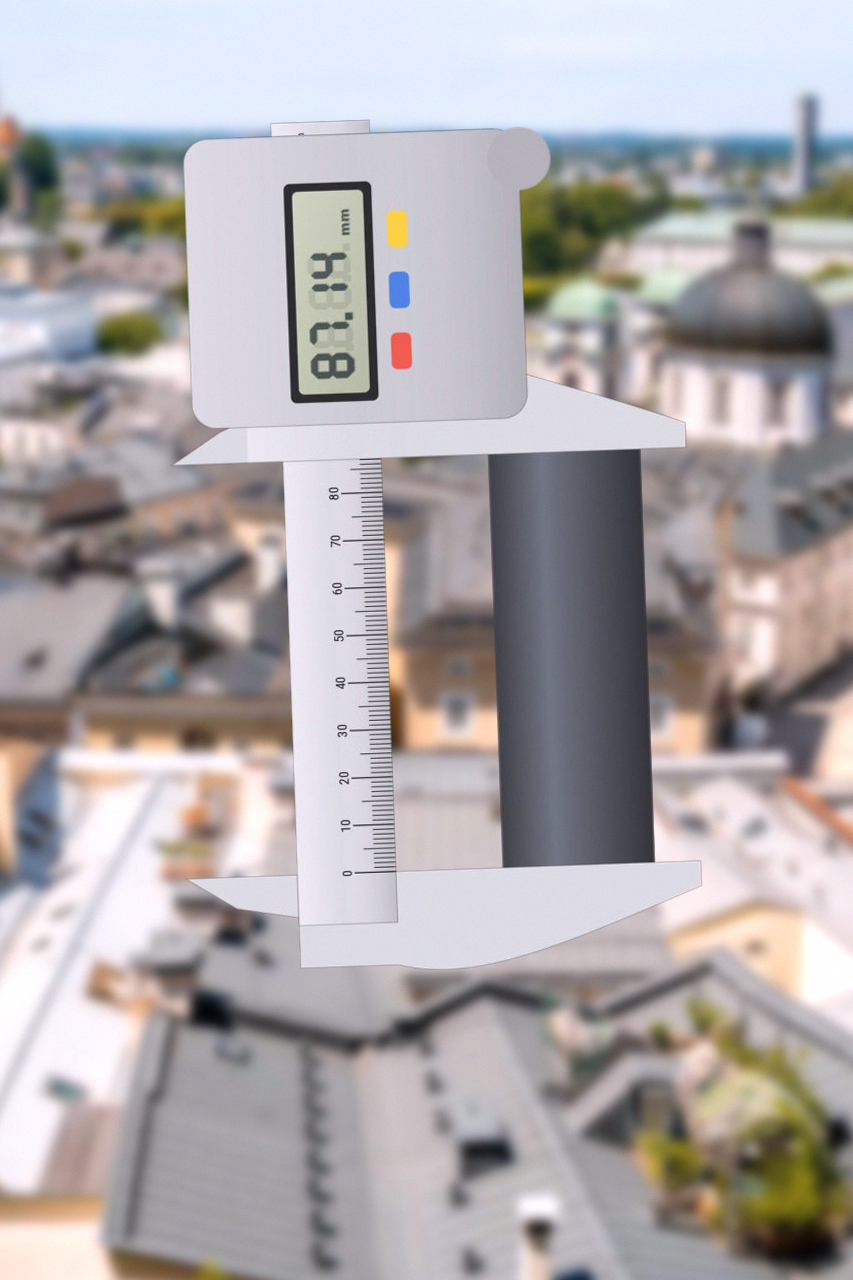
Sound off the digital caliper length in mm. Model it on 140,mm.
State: 87.14,mm
